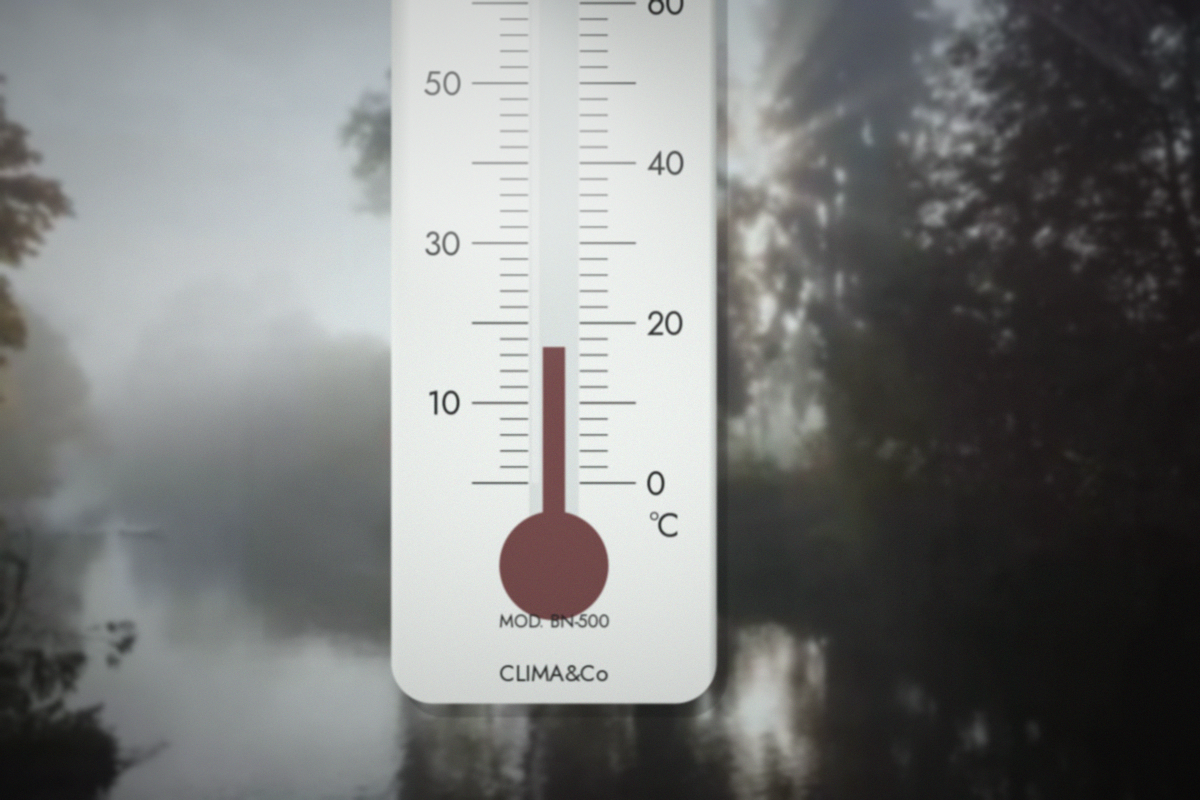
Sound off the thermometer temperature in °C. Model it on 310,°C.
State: 17,°C
